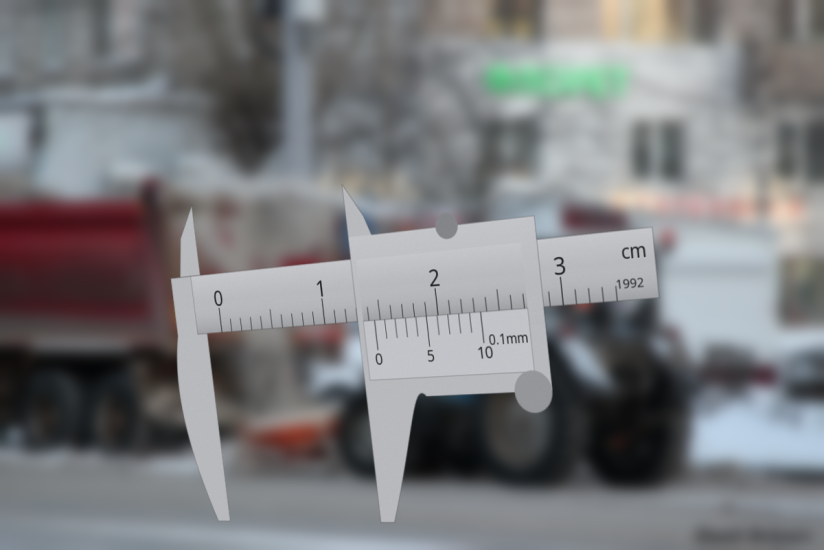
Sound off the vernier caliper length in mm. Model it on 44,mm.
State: 14.5,mm
